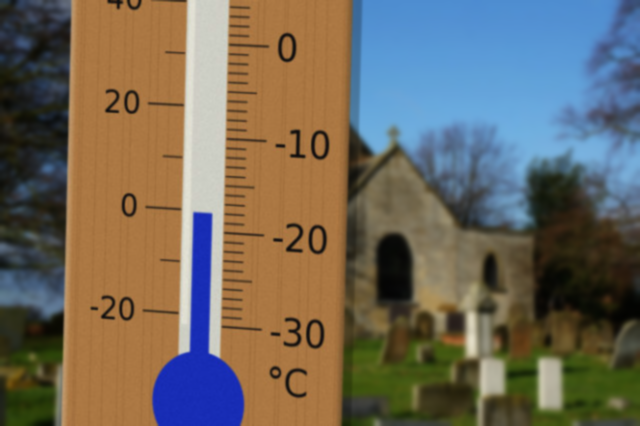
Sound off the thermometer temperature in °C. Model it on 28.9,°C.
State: -18,°C
